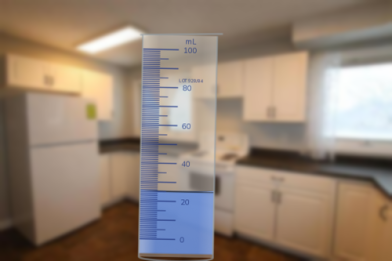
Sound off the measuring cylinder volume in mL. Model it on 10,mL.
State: 25,mL
